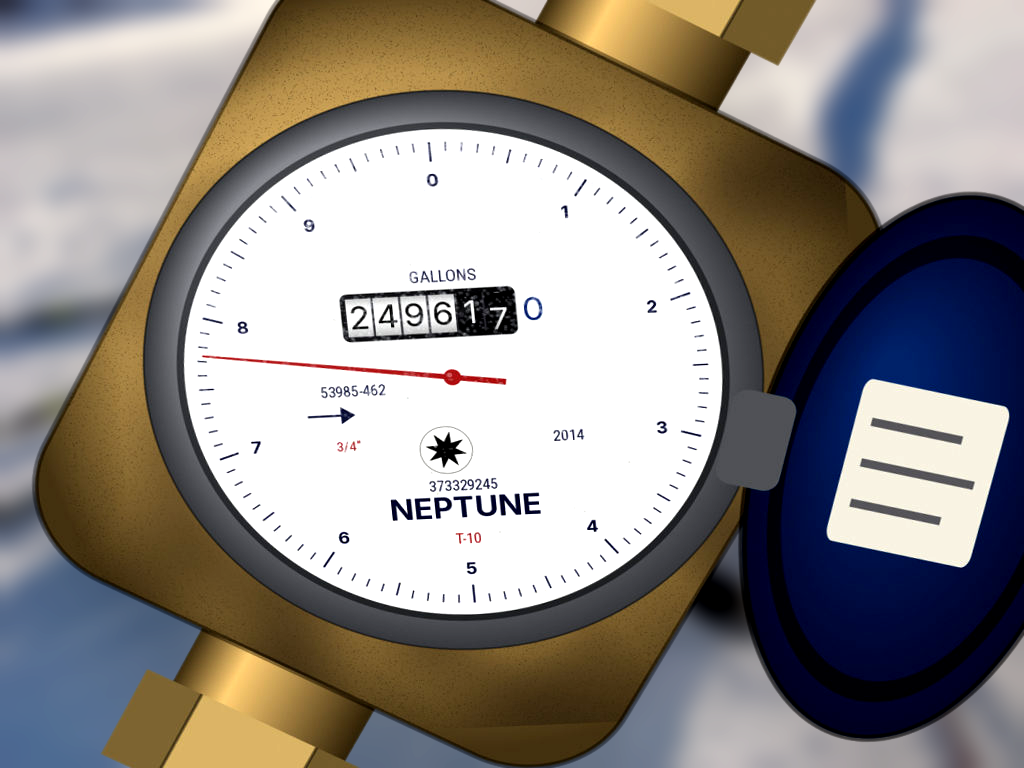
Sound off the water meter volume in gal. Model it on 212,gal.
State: 2496167.7,gal
